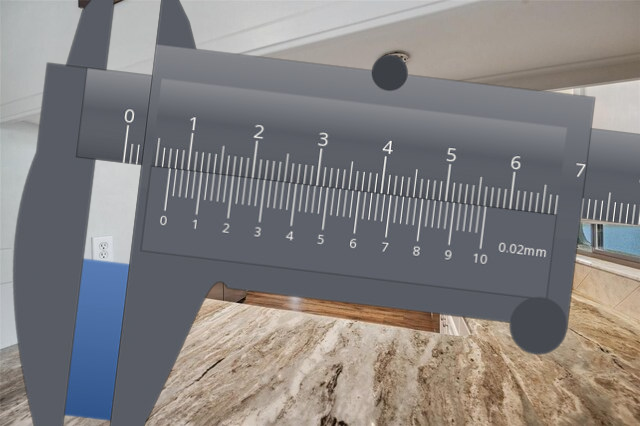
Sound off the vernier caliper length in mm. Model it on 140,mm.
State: 7.2,mm
